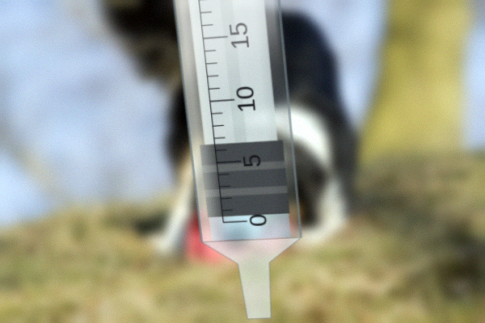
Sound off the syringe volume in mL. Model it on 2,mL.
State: 0.5,mL
